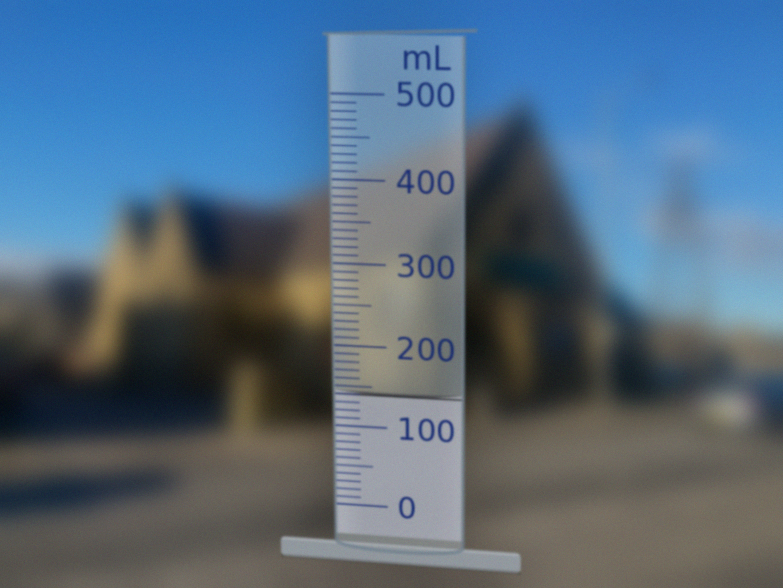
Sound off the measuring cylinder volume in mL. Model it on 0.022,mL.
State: 140,mL
